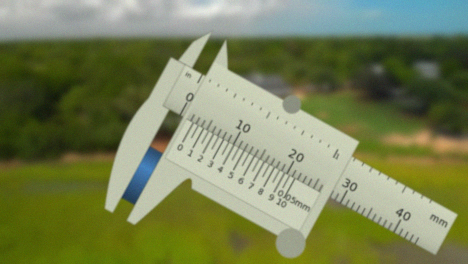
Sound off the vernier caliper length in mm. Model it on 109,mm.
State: 2.5,mm
